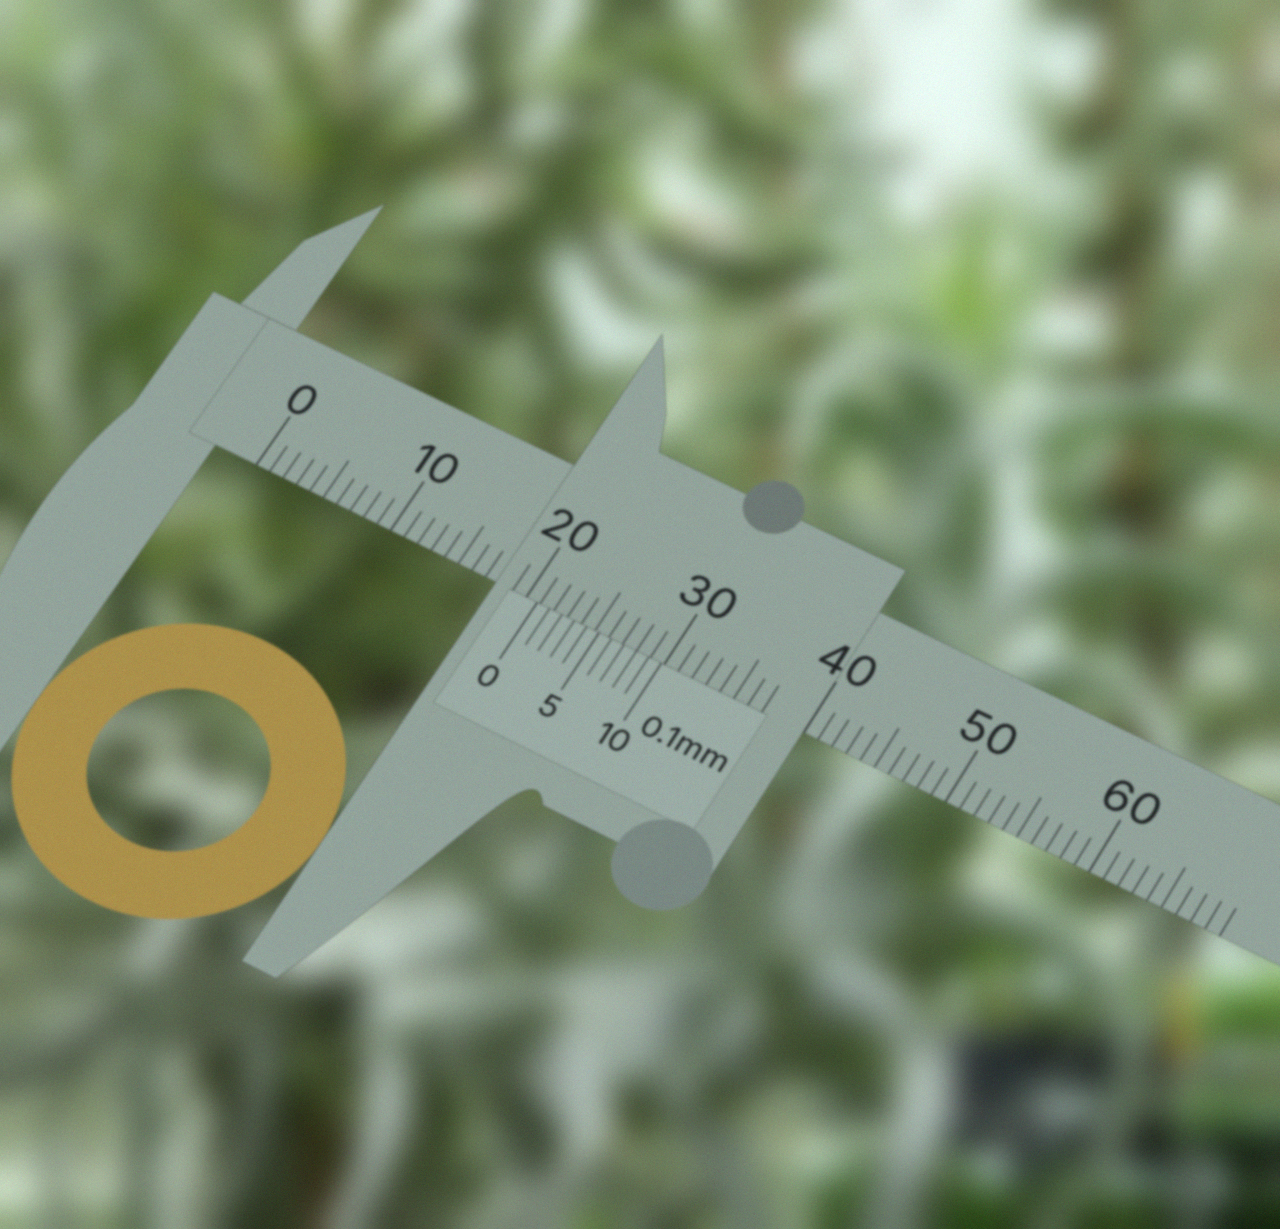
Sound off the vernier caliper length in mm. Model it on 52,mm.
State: 20.8,mm
